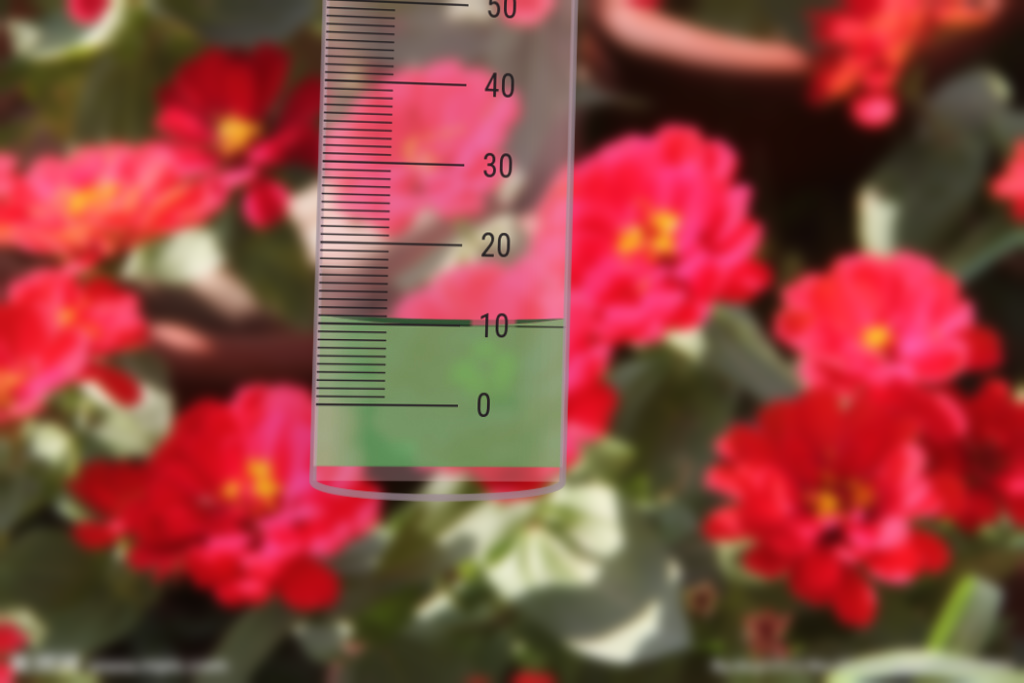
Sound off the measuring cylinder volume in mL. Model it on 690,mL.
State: 10,mL
